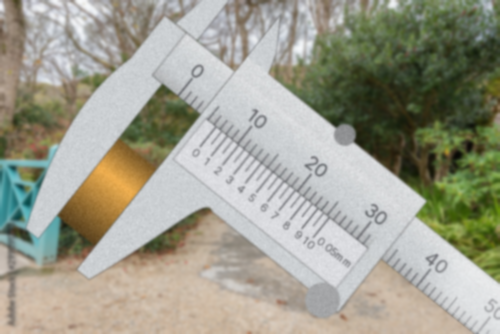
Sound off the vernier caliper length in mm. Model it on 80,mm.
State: 6.4,mm
